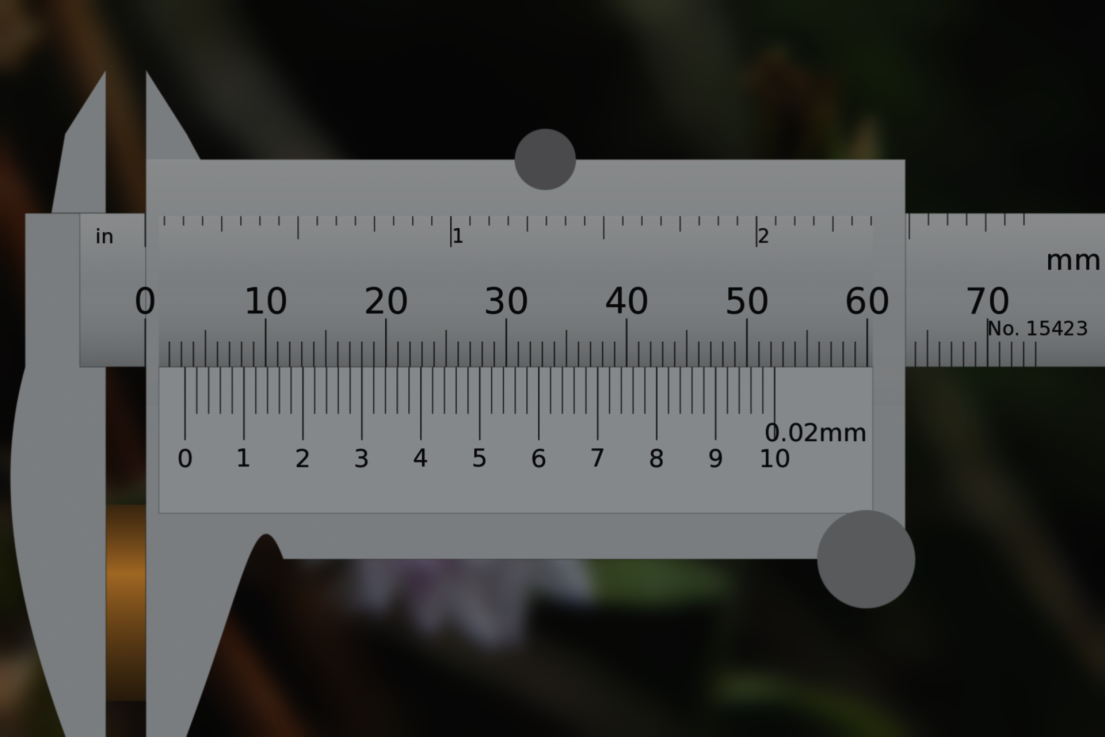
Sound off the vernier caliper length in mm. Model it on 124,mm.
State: 3.3,mm
